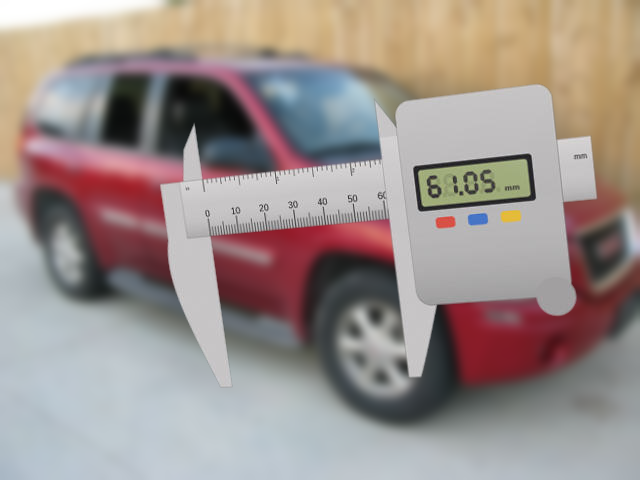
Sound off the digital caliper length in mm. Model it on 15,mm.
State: 61.05,mm
